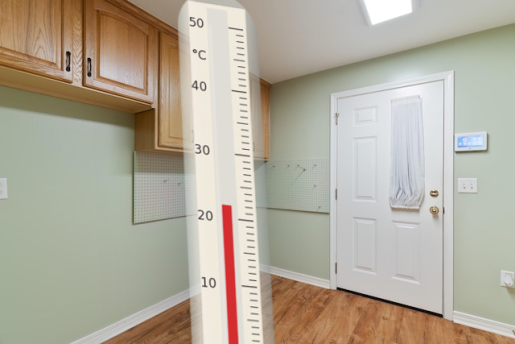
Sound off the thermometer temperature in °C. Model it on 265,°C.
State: 22,°C
